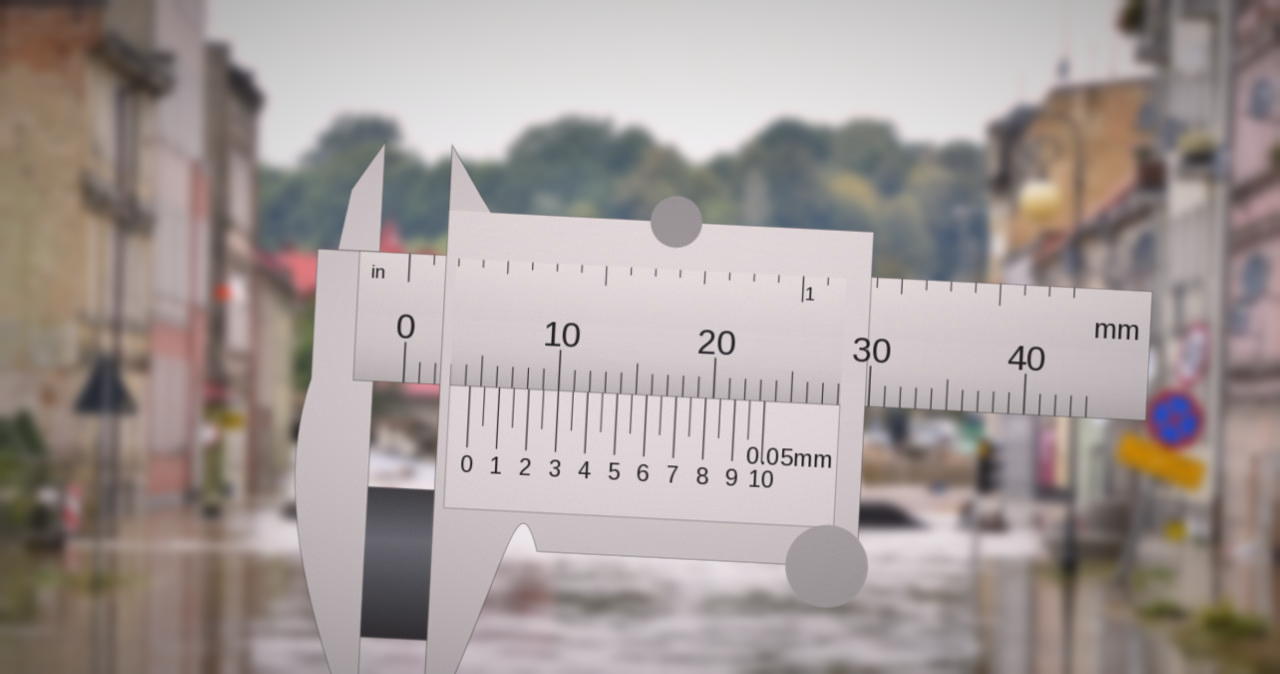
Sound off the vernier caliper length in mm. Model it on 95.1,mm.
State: 4.3,mm
